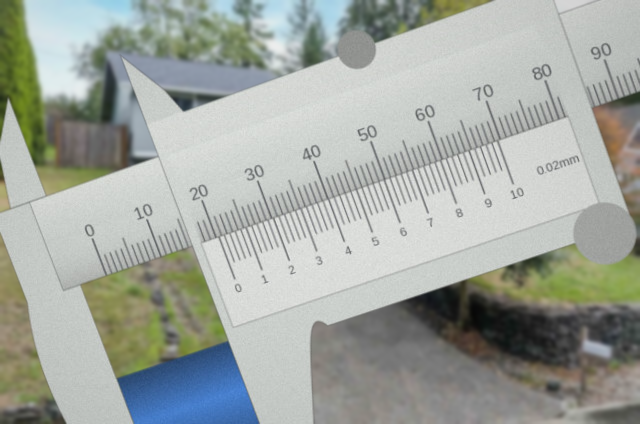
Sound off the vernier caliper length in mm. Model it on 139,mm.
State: 20.5,mm
